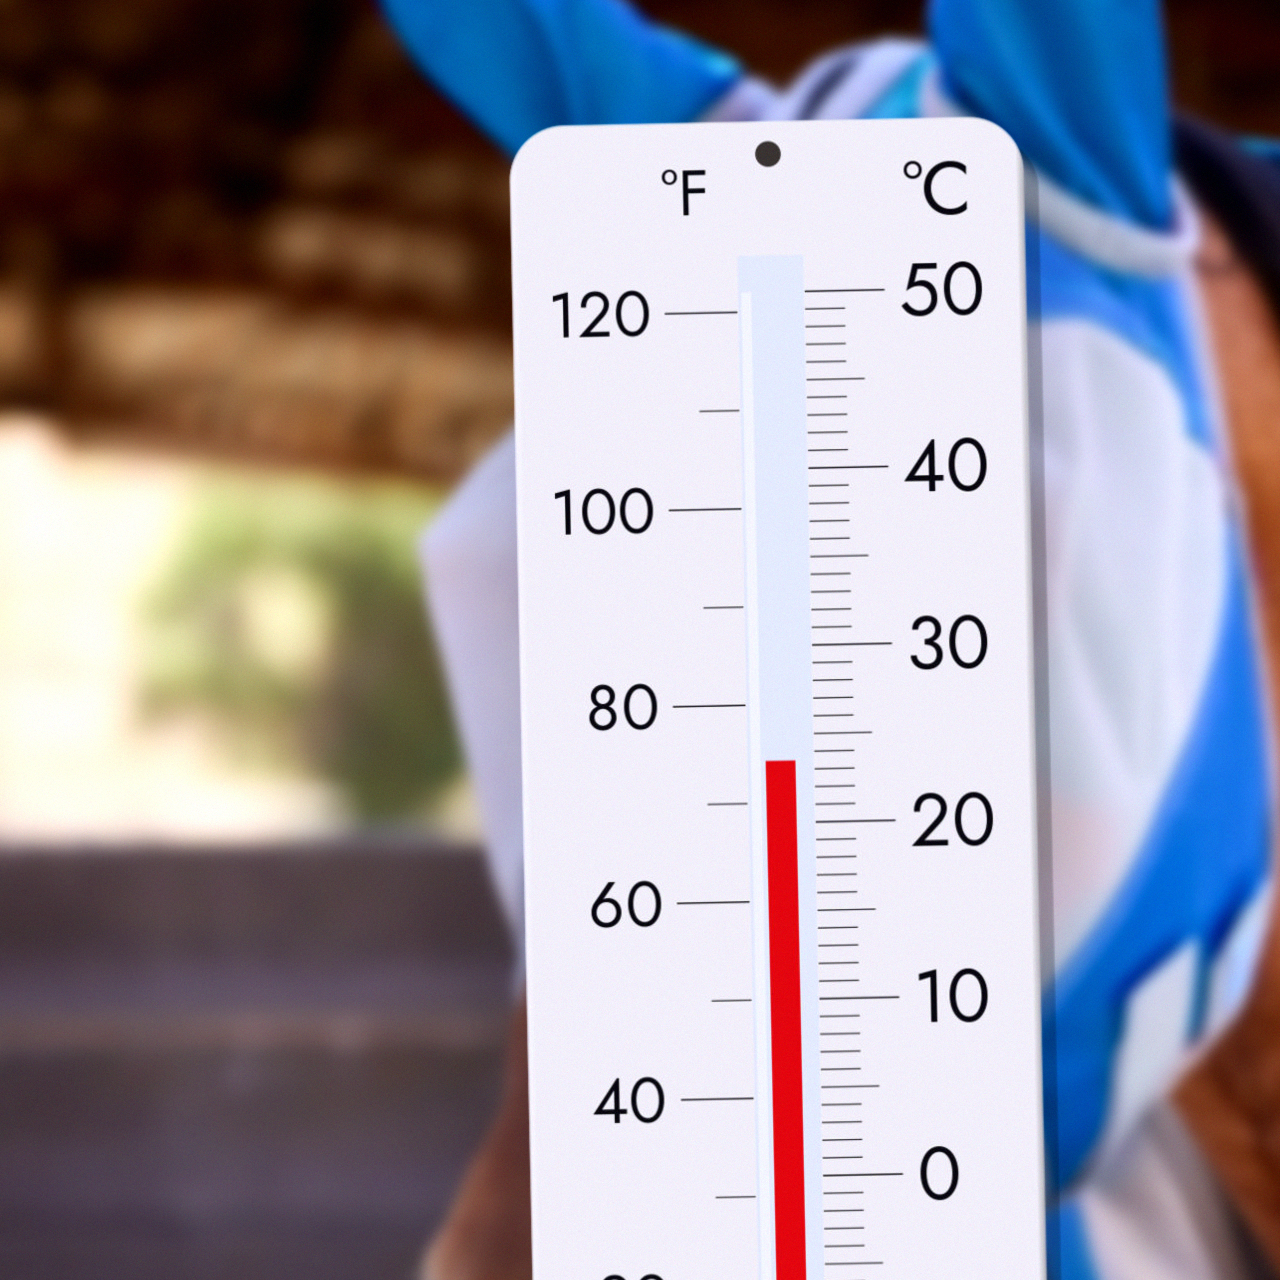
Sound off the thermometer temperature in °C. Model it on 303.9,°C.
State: 23.5,°C
